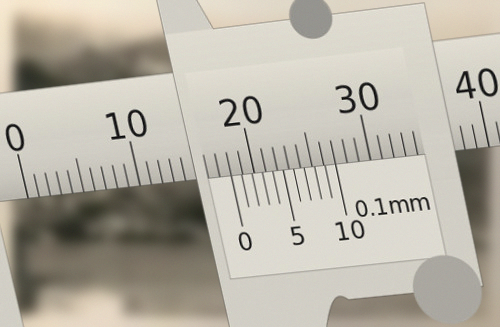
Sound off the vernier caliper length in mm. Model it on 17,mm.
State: 18.0,mm
